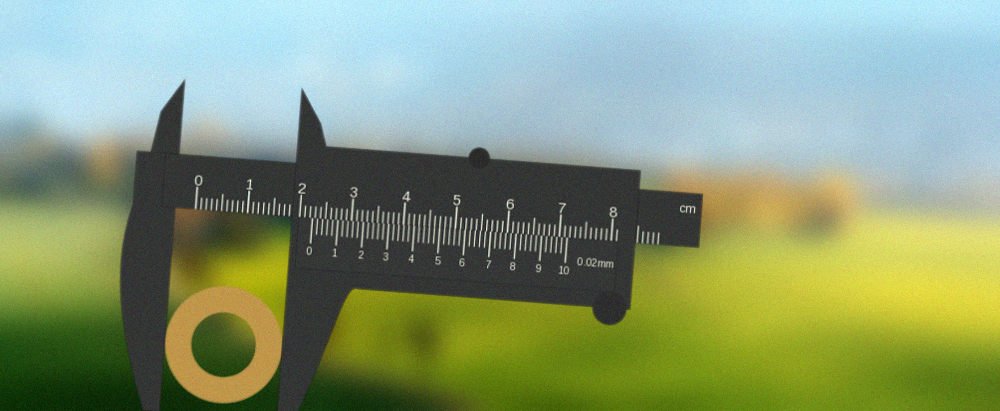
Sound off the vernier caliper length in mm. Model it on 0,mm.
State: 22.5,mm
